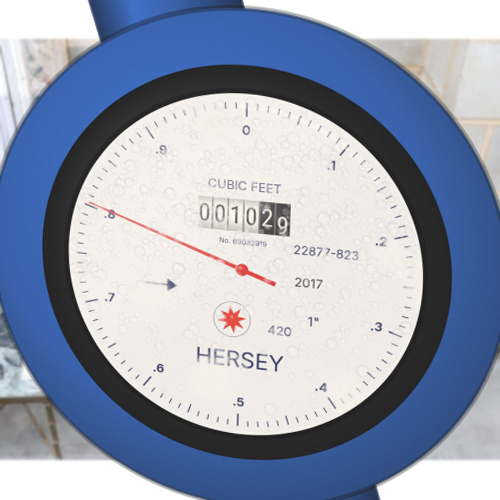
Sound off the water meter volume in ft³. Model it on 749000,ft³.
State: 1028.80,ft³
